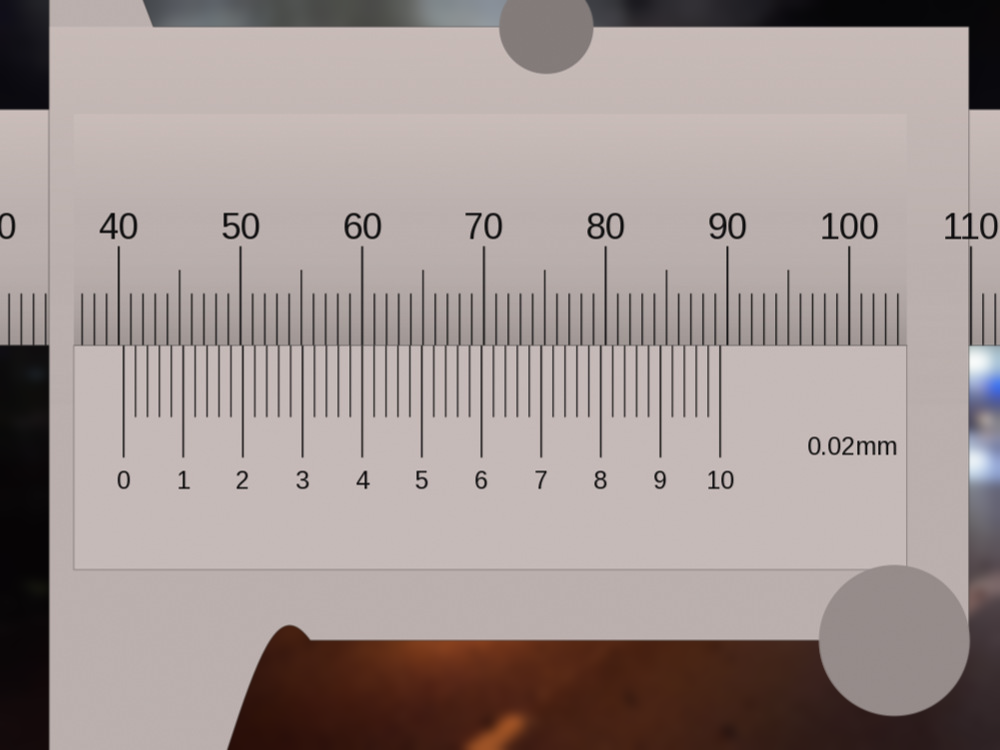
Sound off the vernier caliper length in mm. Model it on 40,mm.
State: 40.4,mm
